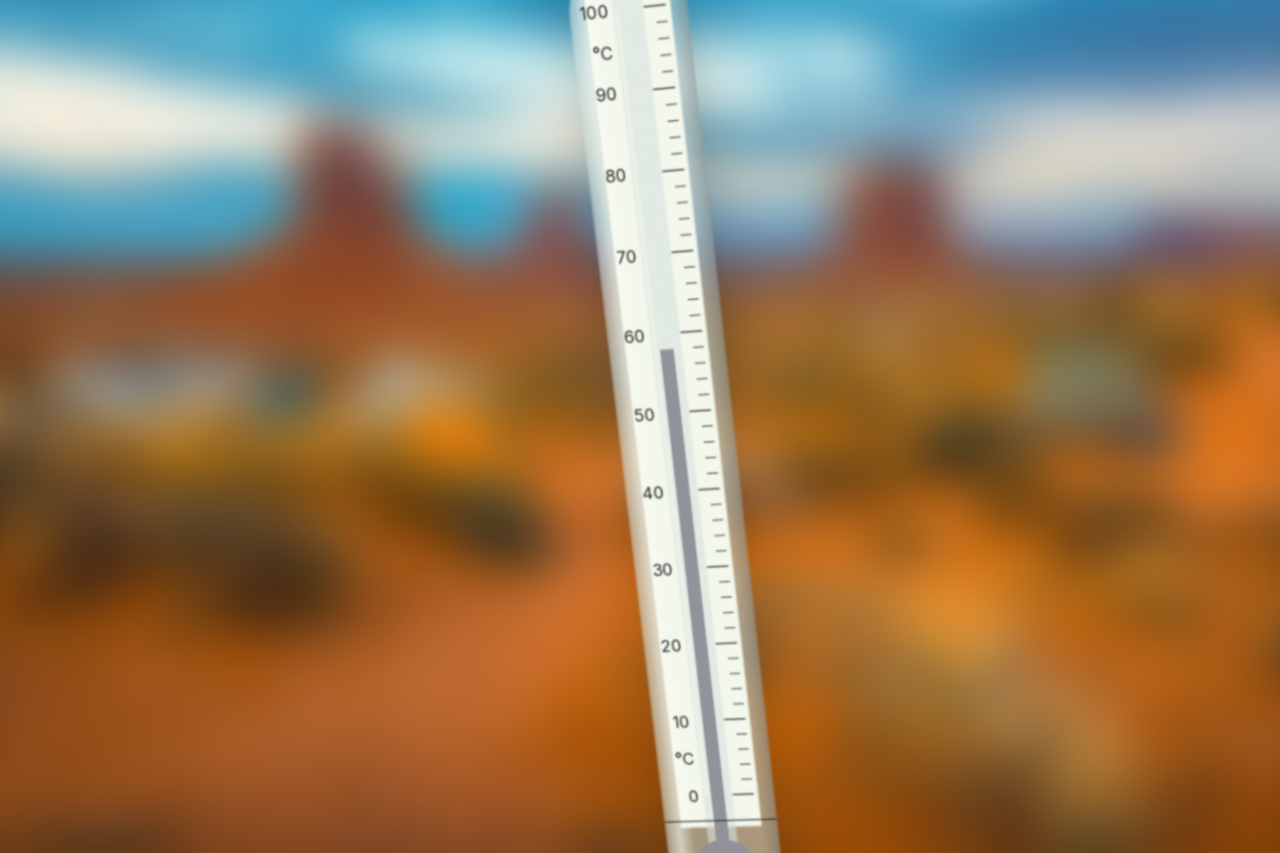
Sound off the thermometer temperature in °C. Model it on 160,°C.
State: 58,°C
